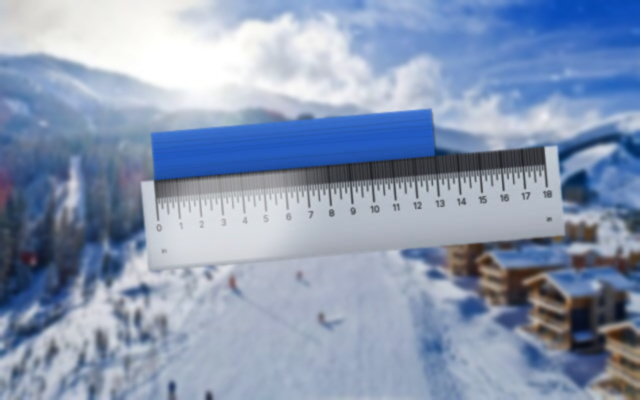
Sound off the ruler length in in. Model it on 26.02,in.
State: 13,in
